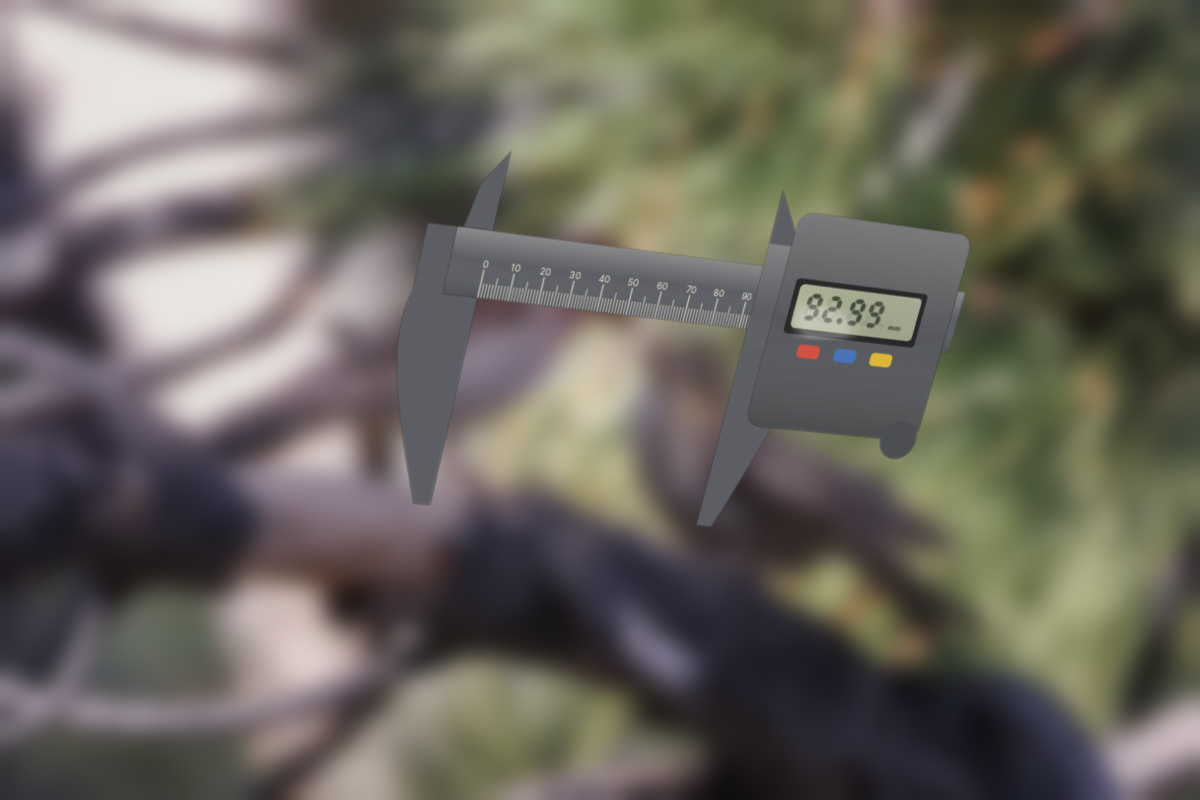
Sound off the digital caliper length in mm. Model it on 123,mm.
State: 92.99,mm
